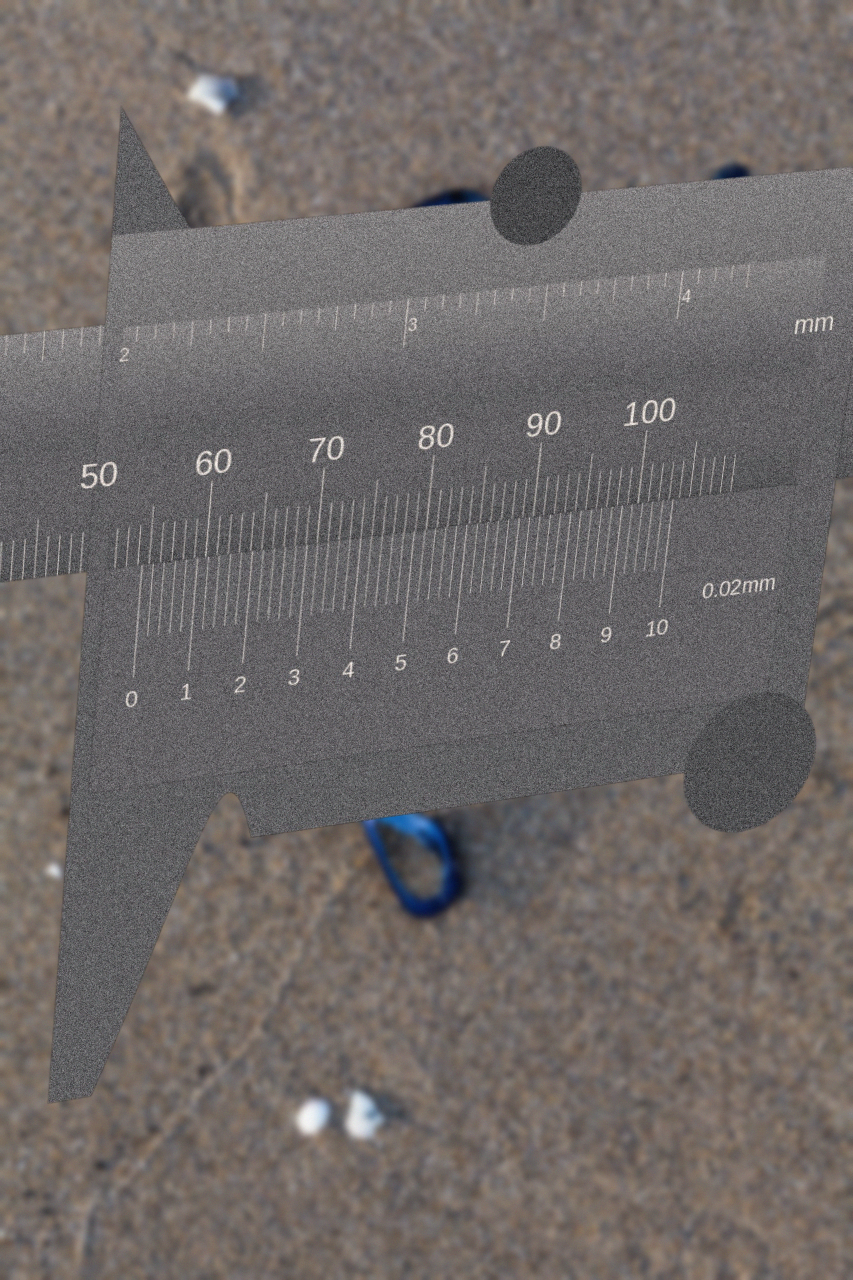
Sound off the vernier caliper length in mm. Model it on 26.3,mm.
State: 54.4,mm
